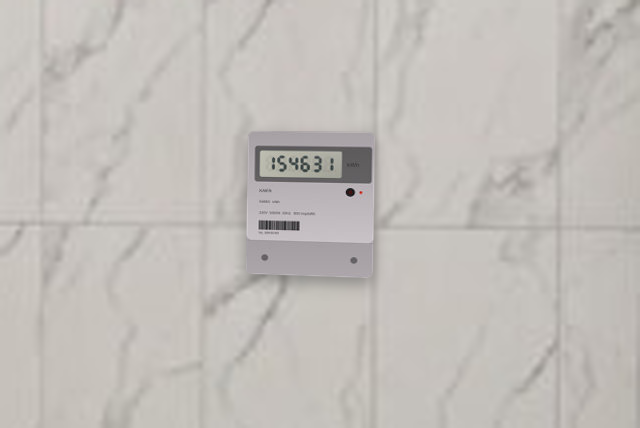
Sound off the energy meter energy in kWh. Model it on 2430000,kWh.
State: 154631,kWh
